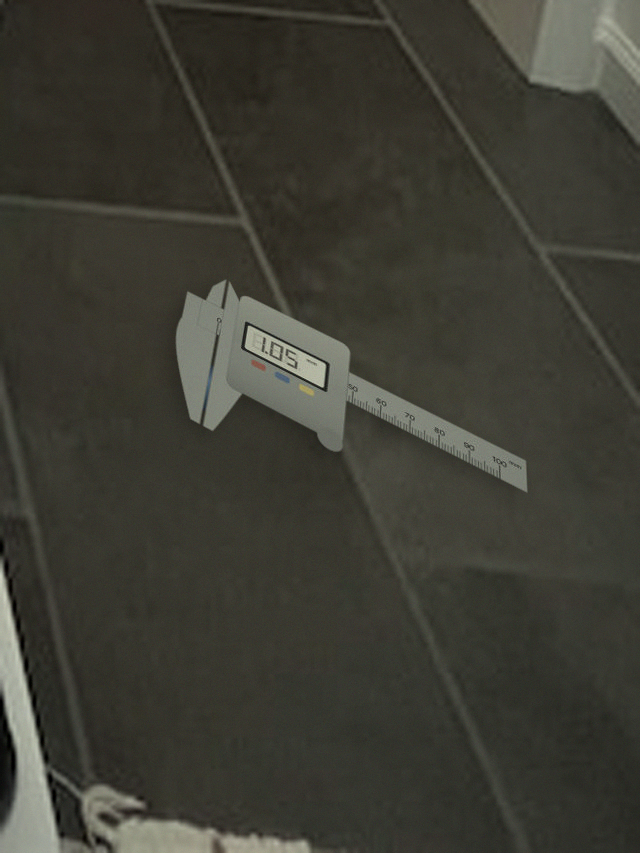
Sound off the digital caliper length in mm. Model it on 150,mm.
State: 1.05,mm
